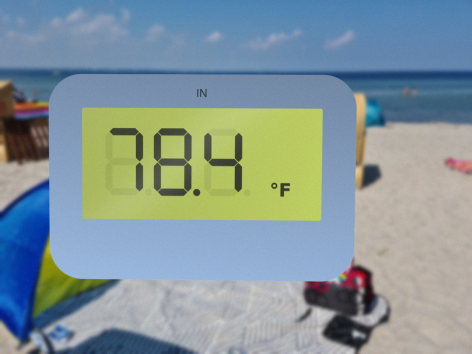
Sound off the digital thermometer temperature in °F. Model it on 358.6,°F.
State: 78.4,°F
